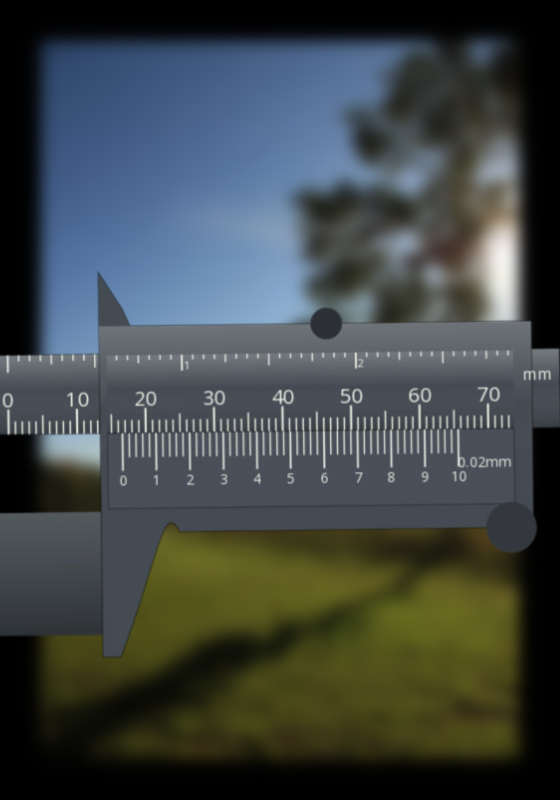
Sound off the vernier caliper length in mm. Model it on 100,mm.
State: 16.6,mm
